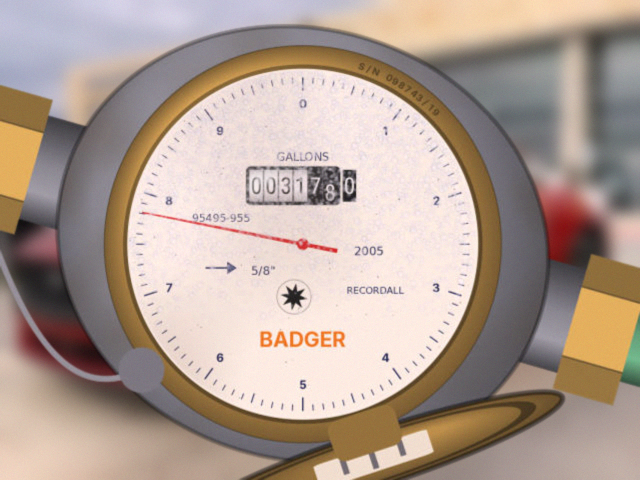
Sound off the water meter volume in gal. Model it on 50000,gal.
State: 31777.8,gal
